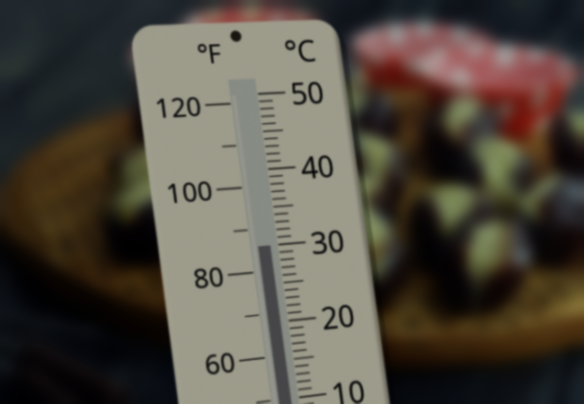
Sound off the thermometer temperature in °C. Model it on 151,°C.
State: 30,°C
